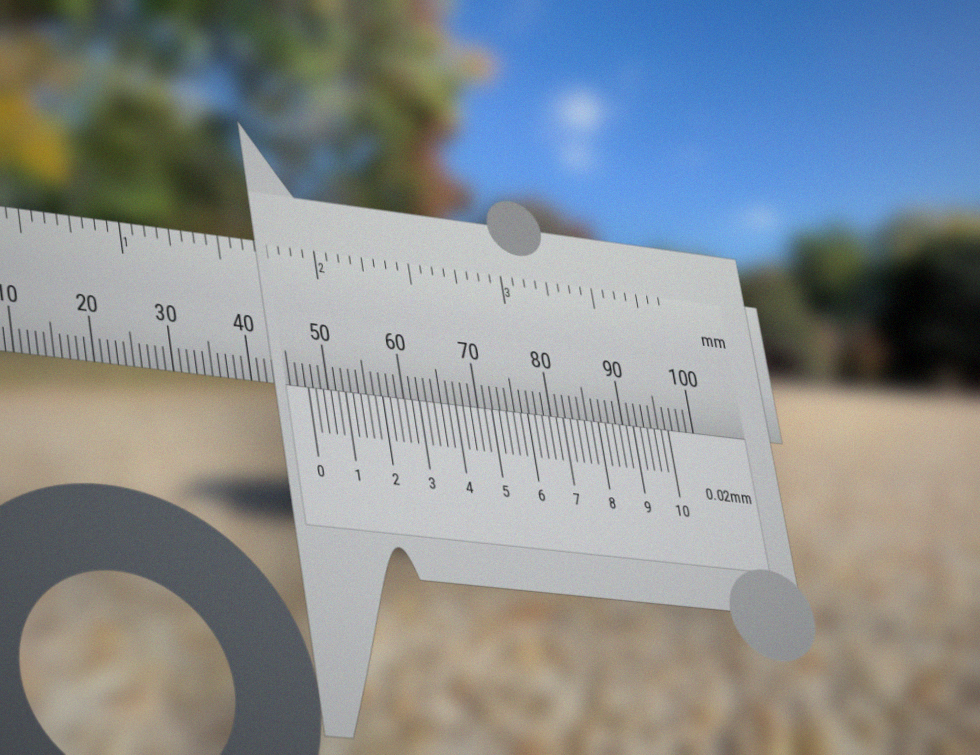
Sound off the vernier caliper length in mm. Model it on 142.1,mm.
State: 47.4,mm
